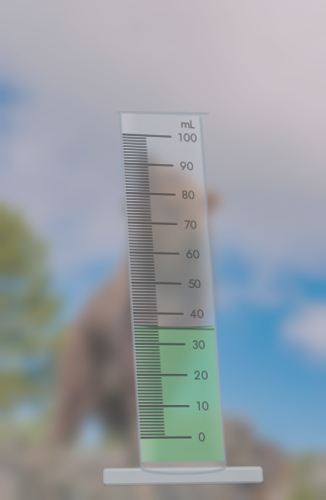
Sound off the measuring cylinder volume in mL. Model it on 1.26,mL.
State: 35,mL
